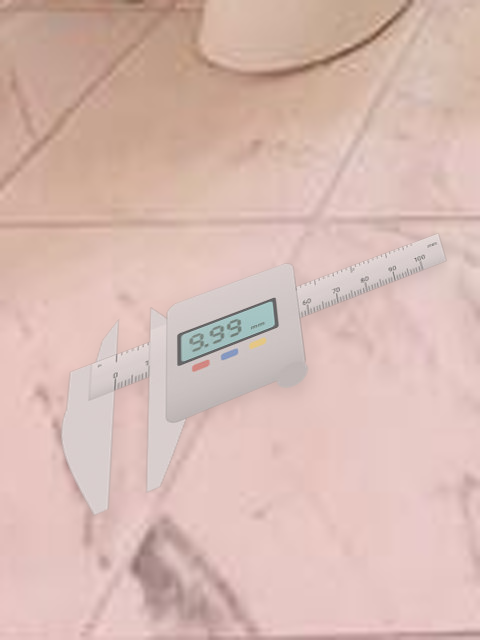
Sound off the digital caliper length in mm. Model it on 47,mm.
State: 9.99,mm
